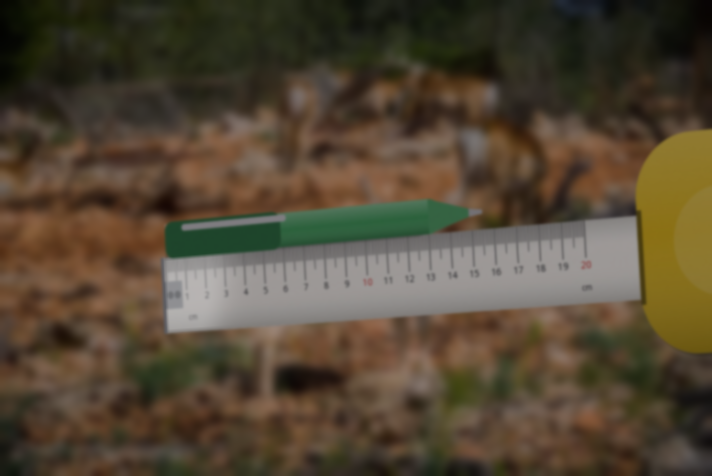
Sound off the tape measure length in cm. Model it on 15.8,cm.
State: 15.5,cm
